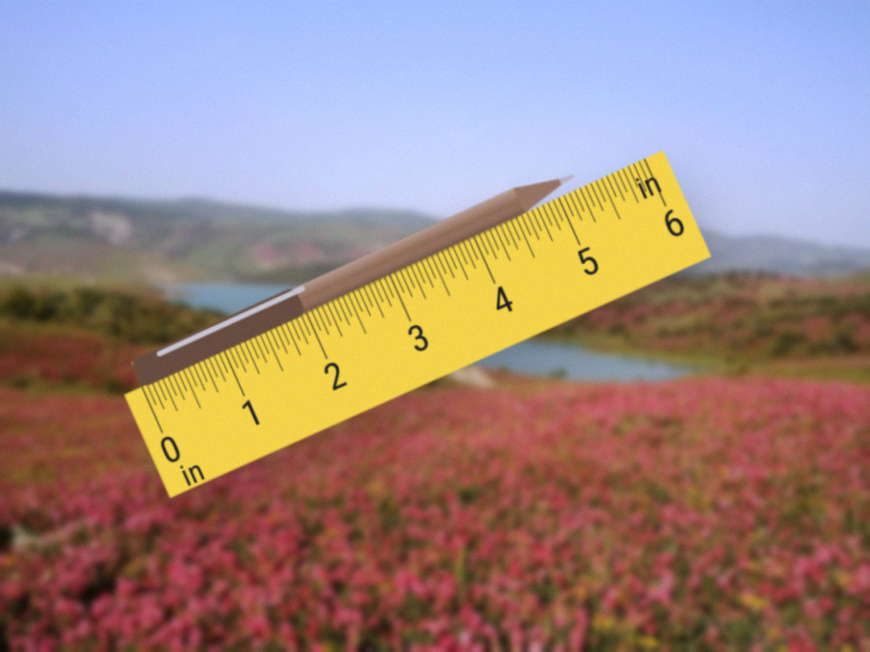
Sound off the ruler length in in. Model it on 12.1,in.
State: 5.25,in
